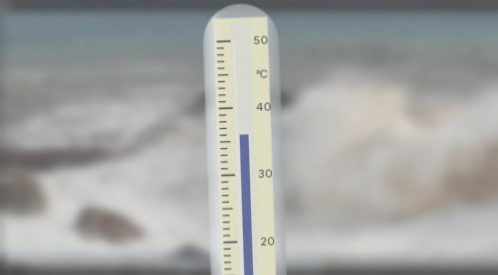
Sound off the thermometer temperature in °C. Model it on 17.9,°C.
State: 36,°C
